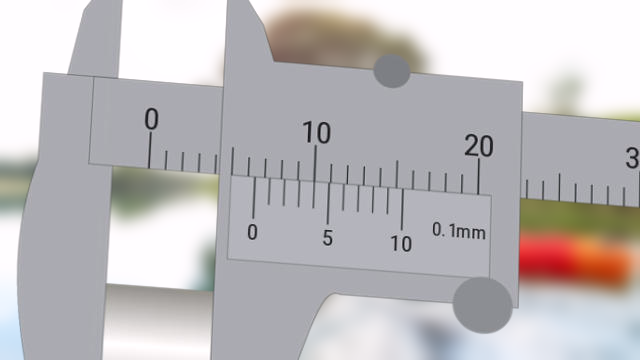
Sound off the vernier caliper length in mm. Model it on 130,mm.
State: 6.4,mm
